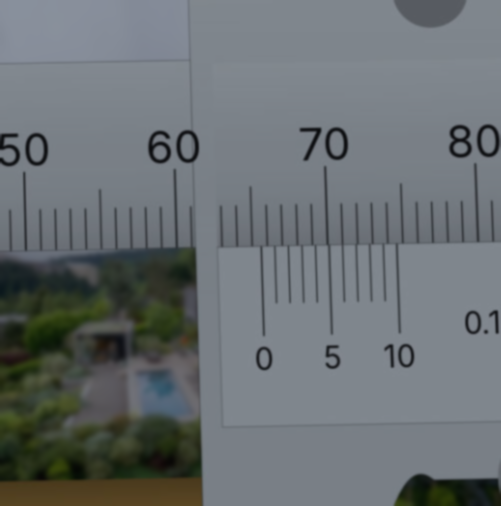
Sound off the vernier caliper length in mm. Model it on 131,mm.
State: 65.6,mm
